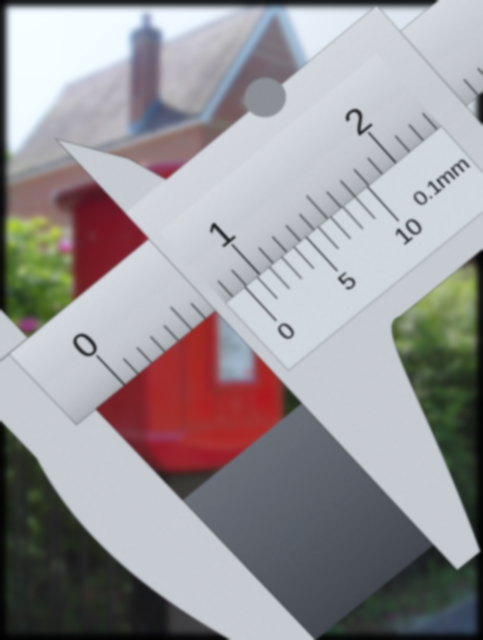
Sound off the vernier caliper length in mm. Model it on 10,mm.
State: 8.9,mm
